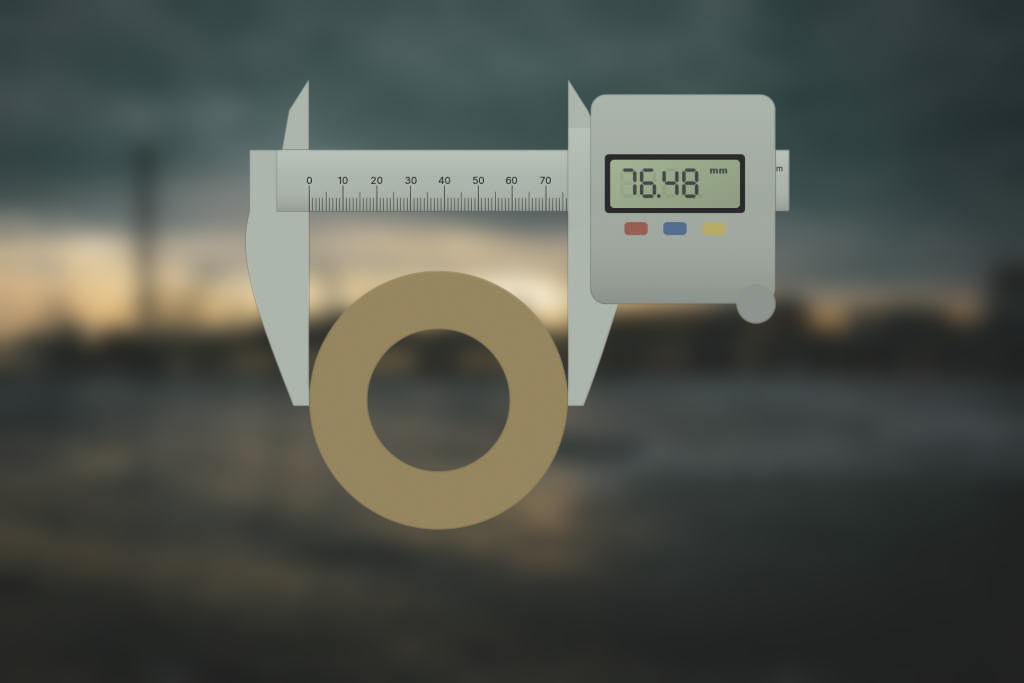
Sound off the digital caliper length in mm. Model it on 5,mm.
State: 76.48,mm
